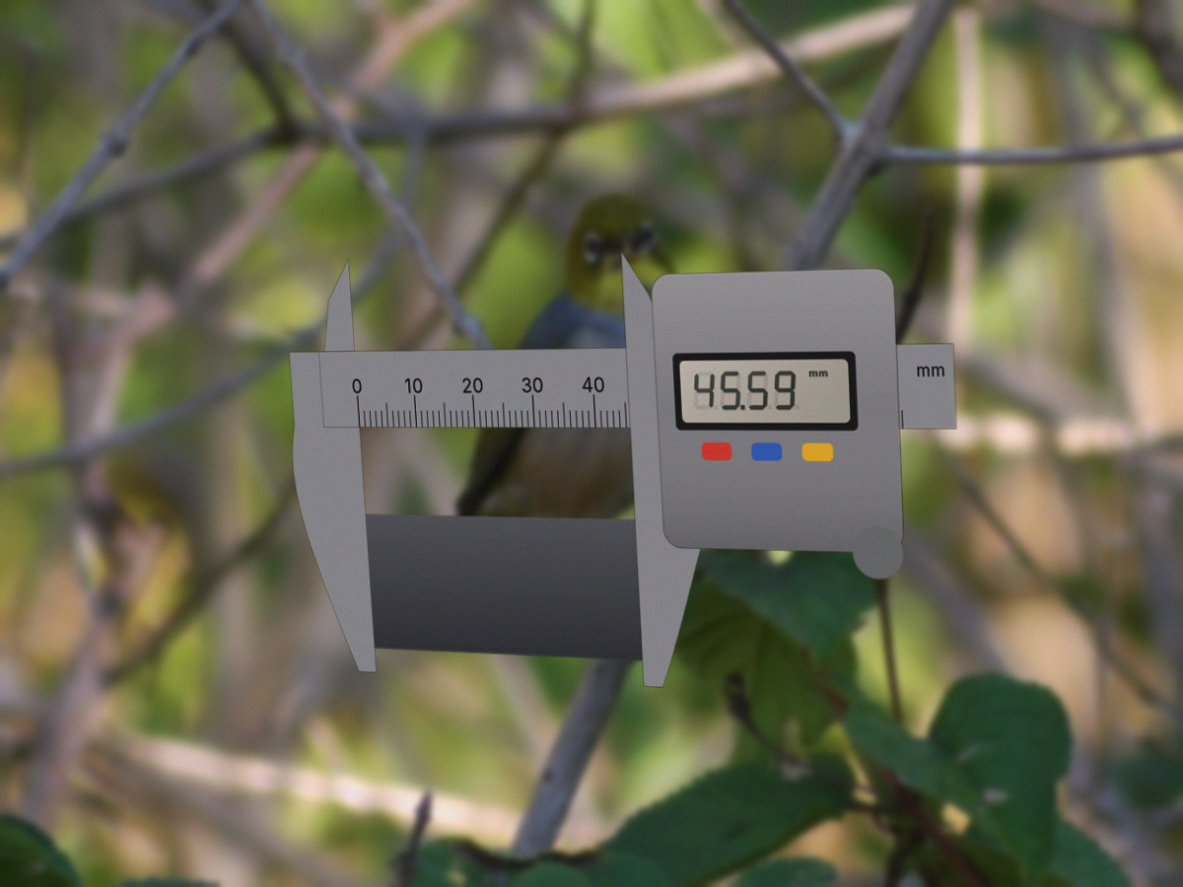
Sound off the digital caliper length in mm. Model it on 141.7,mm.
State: 45.59,mm
